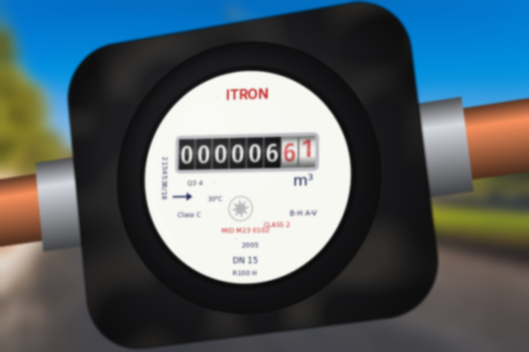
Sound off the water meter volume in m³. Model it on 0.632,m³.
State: 6.61,m³
